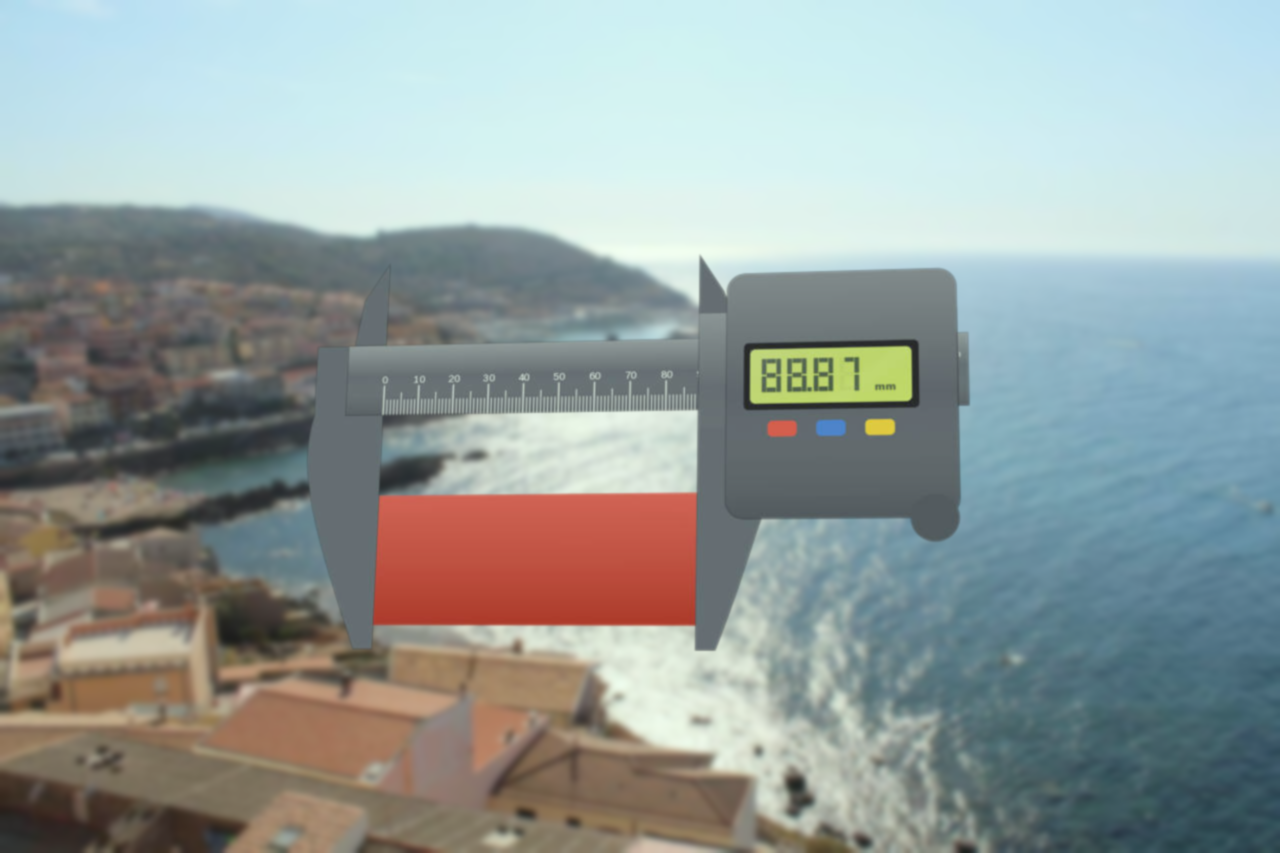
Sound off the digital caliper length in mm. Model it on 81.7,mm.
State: 88.87,mm
